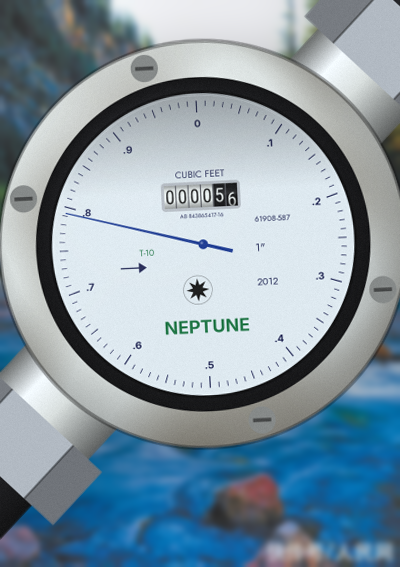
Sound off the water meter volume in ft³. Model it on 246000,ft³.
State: 55.79,ft³
